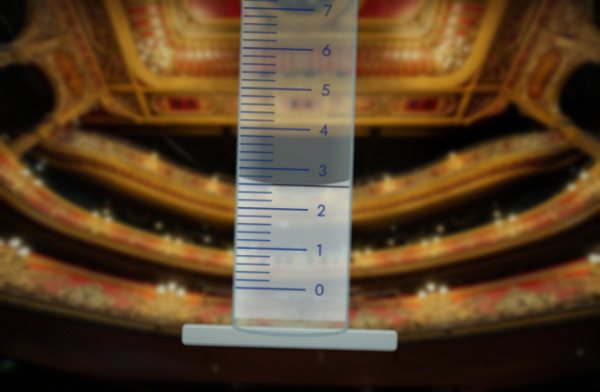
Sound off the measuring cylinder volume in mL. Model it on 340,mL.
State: 2.6,mL
